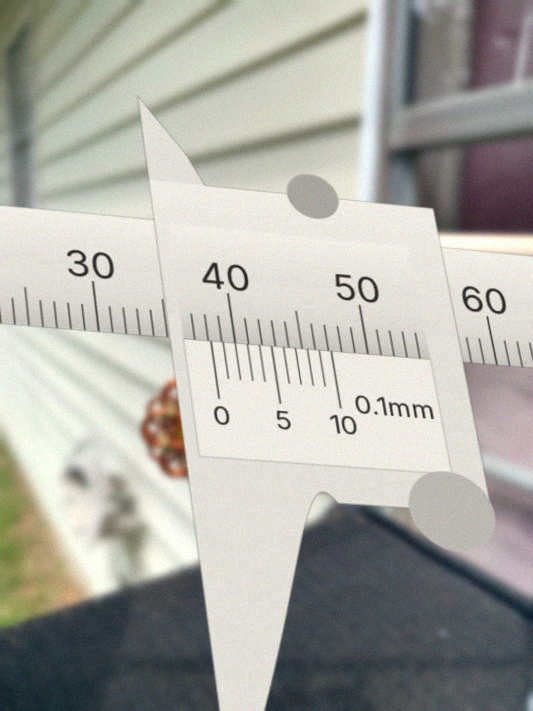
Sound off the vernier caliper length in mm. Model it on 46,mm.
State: 38.2,mm
